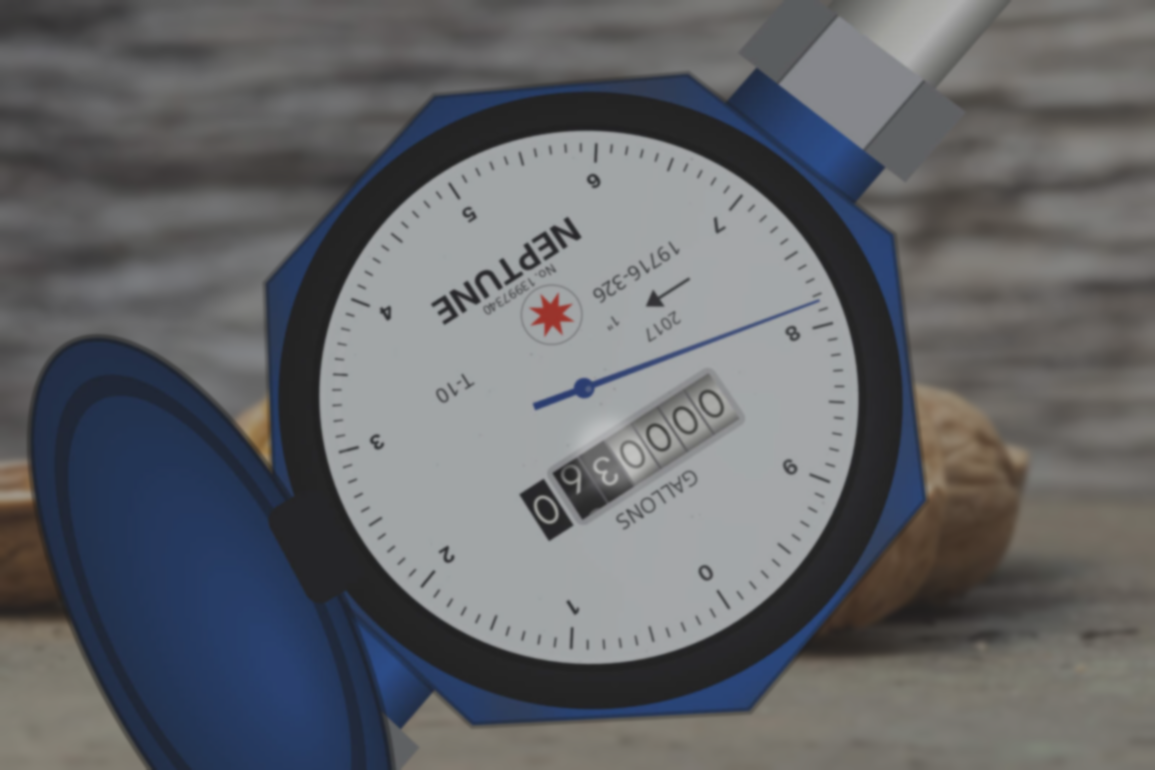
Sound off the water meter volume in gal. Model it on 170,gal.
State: 357.8,gal
